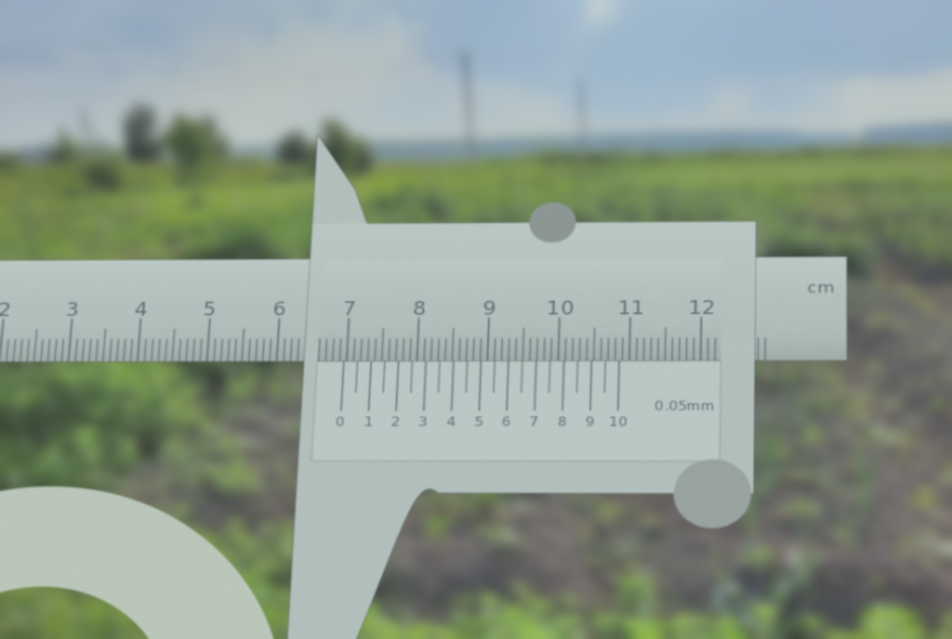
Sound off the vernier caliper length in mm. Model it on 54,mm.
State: 69.6,mm
